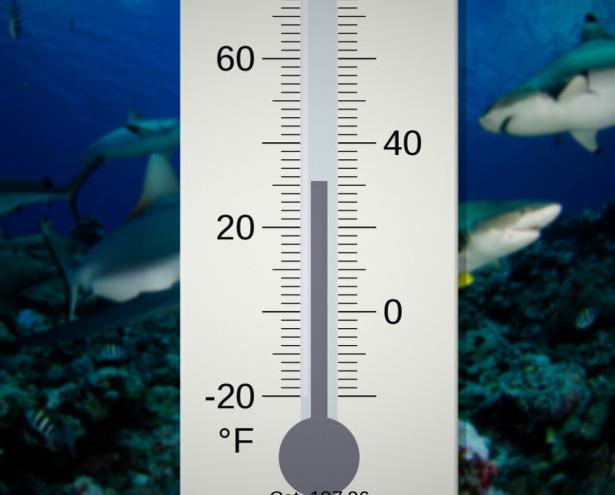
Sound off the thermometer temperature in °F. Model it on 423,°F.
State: 31,°F
